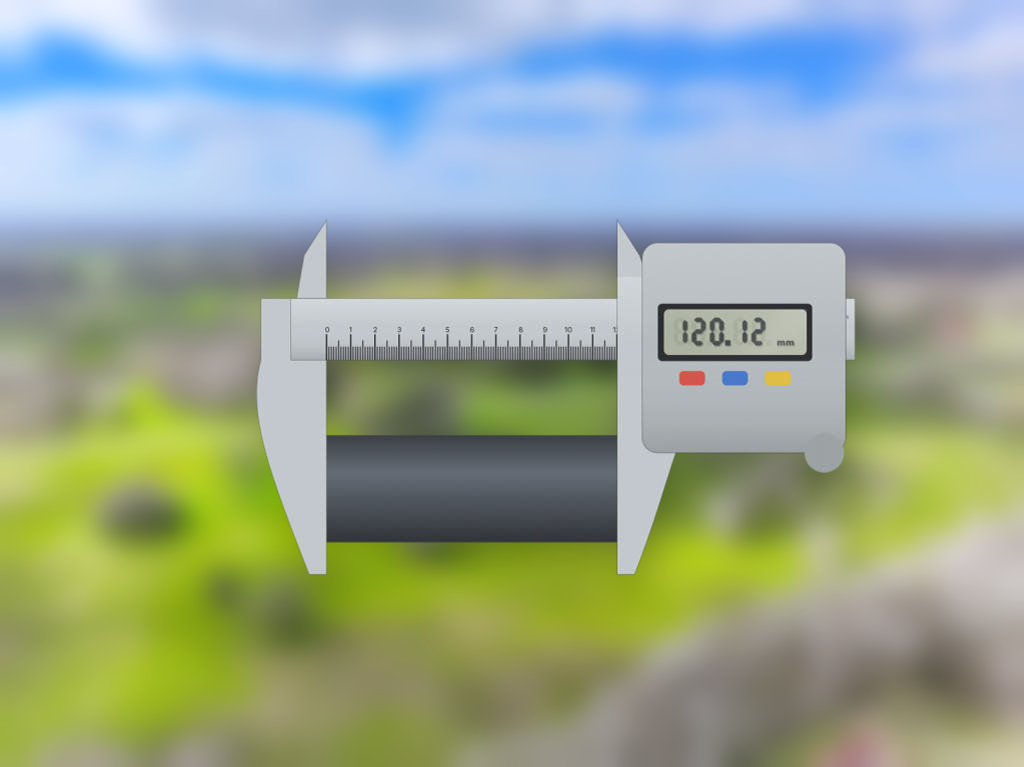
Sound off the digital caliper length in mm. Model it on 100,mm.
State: 120.12,mm
